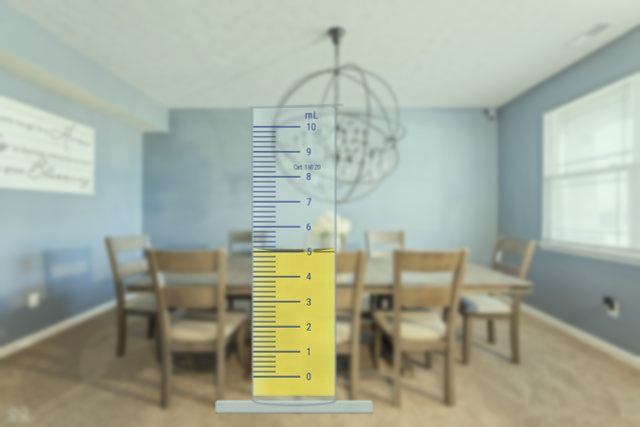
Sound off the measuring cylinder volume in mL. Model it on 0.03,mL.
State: 5,mL
